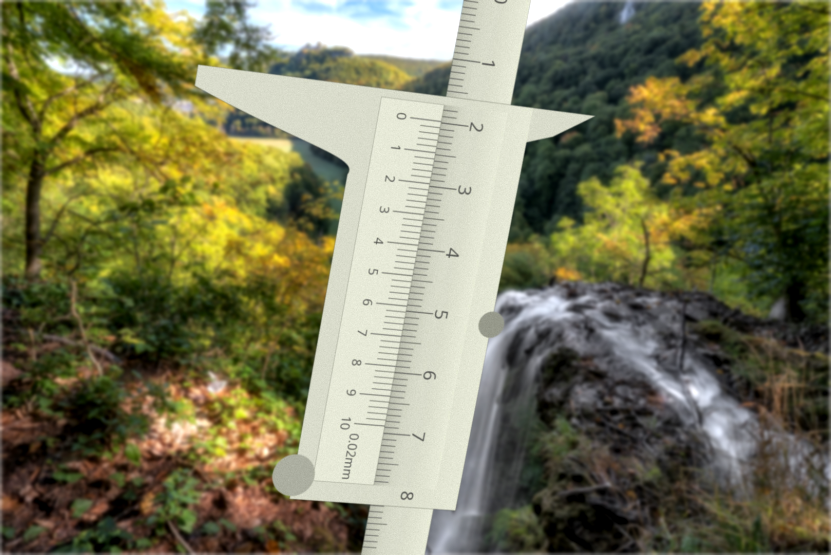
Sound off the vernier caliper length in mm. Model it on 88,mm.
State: 19.8,mm
